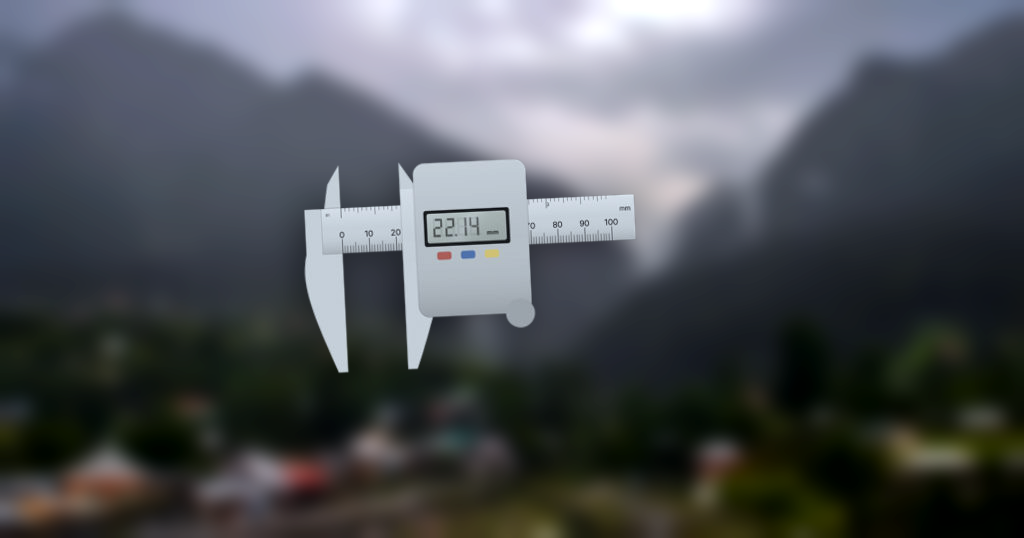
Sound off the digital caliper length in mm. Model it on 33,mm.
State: 22.14,mm
